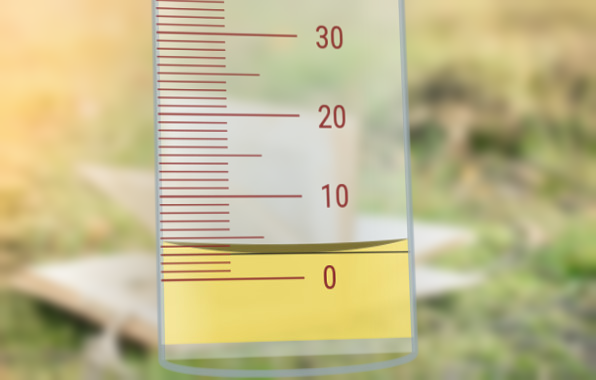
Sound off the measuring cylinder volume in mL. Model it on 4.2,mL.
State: 3,mL
